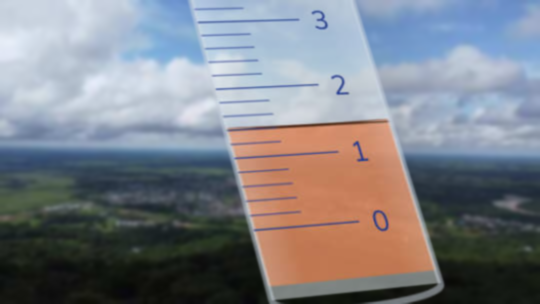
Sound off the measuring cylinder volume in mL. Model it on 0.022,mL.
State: 1.4,mL
